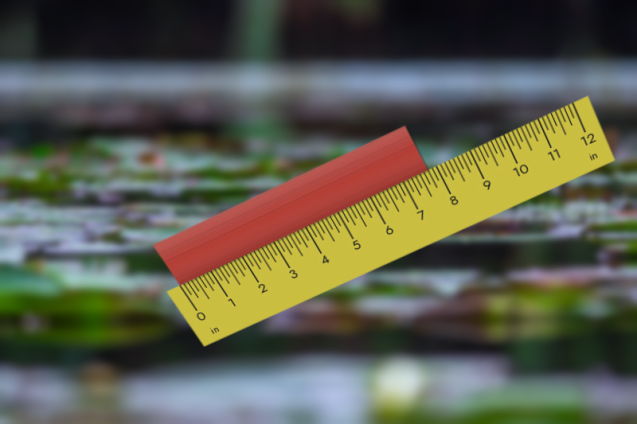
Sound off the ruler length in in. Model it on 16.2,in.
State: 7.75,in
